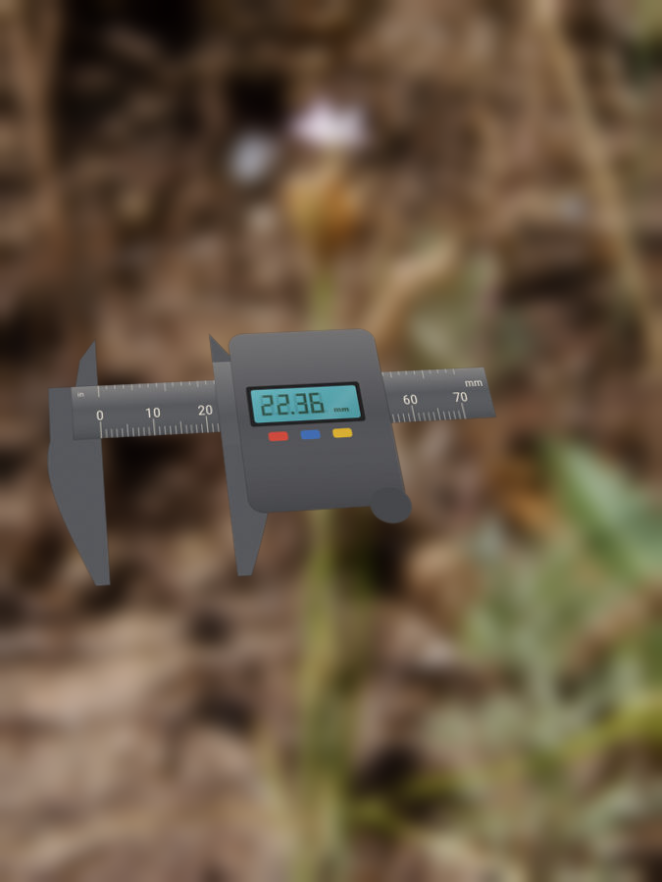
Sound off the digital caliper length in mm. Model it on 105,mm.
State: 22.36,mm
